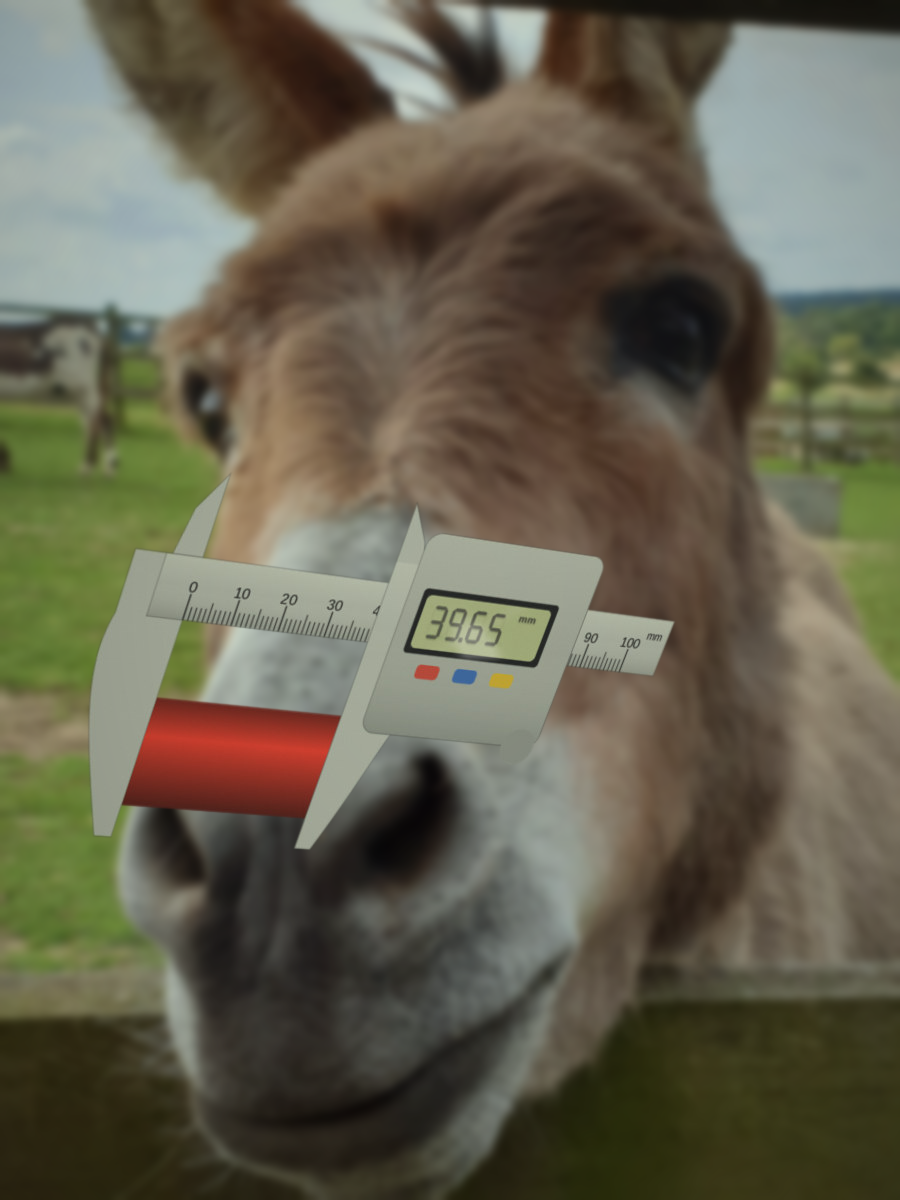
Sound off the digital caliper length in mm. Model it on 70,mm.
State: 39.65,mm
